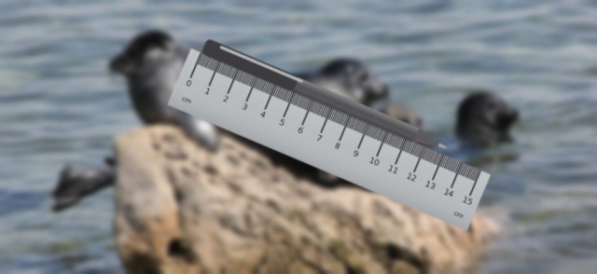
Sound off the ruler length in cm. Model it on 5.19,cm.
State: 13,cm
